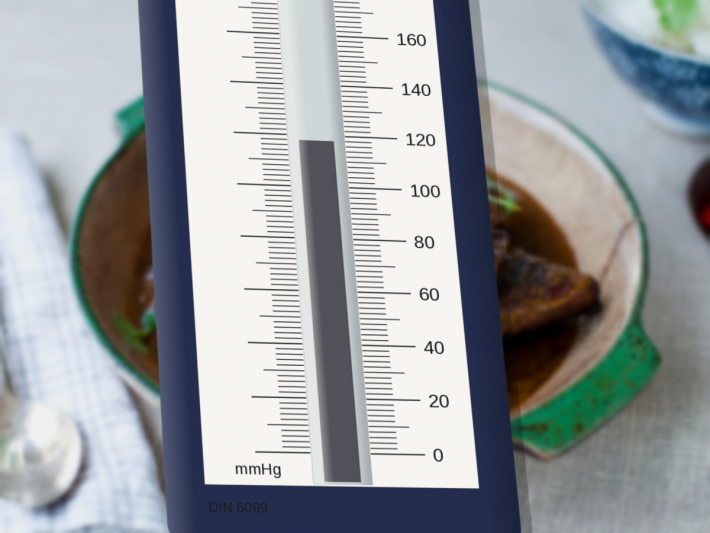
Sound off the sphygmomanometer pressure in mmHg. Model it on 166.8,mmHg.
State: 118,mmHg
